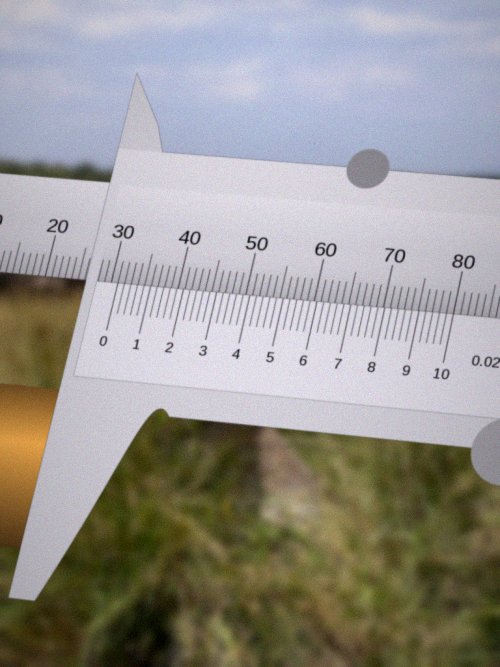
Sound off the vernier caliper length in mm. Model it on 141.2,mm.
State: 31.0,mm
